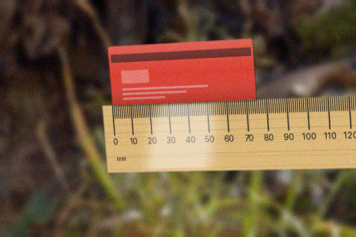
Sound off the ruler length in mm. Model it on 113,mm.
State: 75,mm
